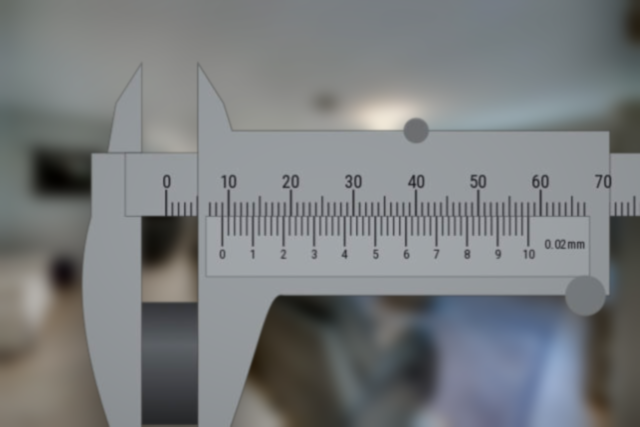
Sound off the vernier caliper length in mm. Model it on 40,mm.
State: 9.0,mm
